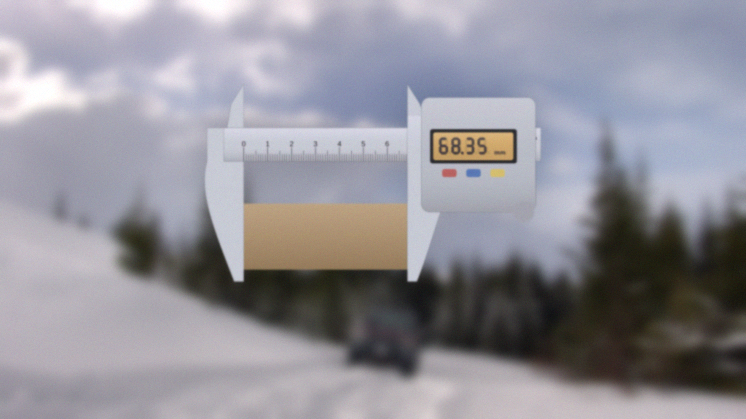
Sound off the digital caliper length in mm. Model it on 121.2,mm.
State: 68.35,mm
